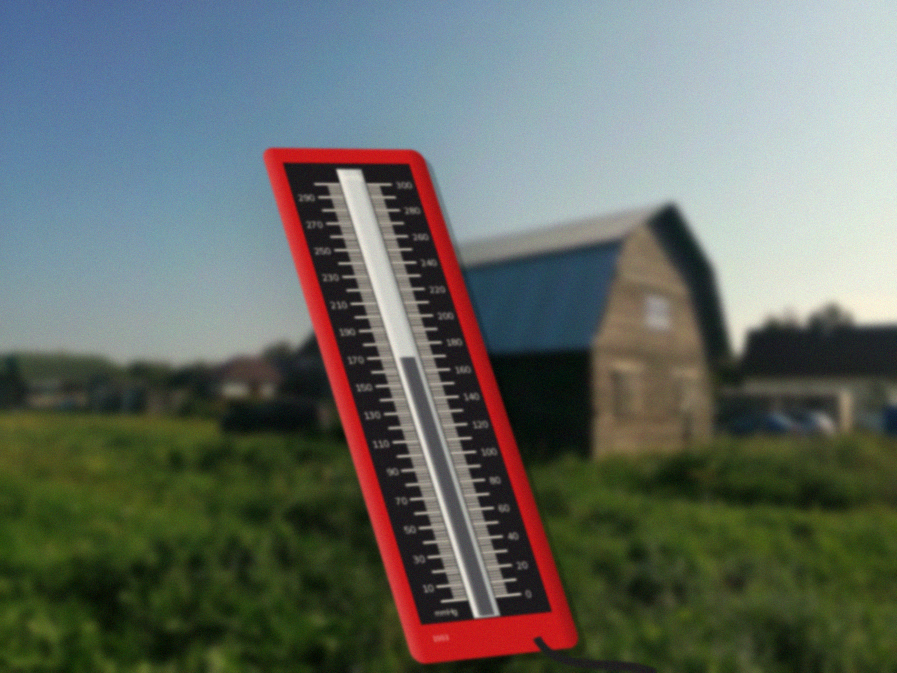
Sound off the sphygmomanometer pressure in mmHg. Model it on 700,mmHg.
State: 170,mmHg
